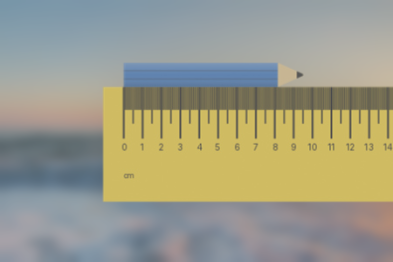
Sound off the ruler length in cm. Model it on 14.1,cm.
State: 9.5,cm
